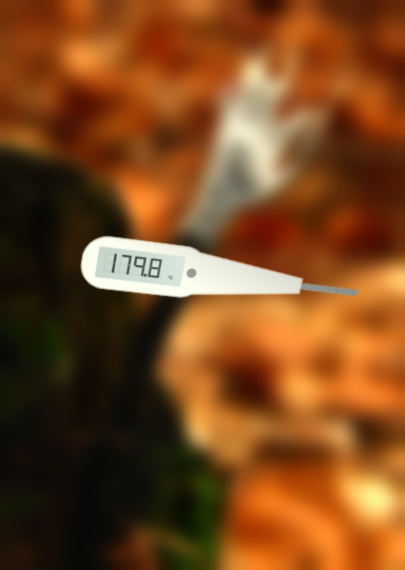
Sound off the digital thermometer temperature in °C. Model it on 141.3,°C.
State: 179.8,°C
